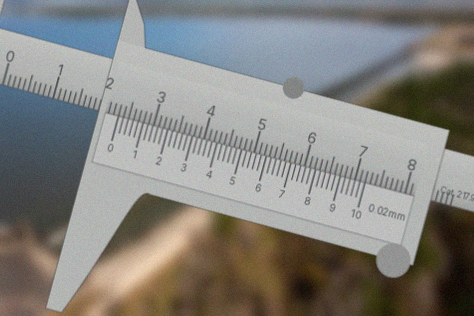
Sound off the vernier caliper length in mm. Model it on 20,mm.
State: 23.0,mm
